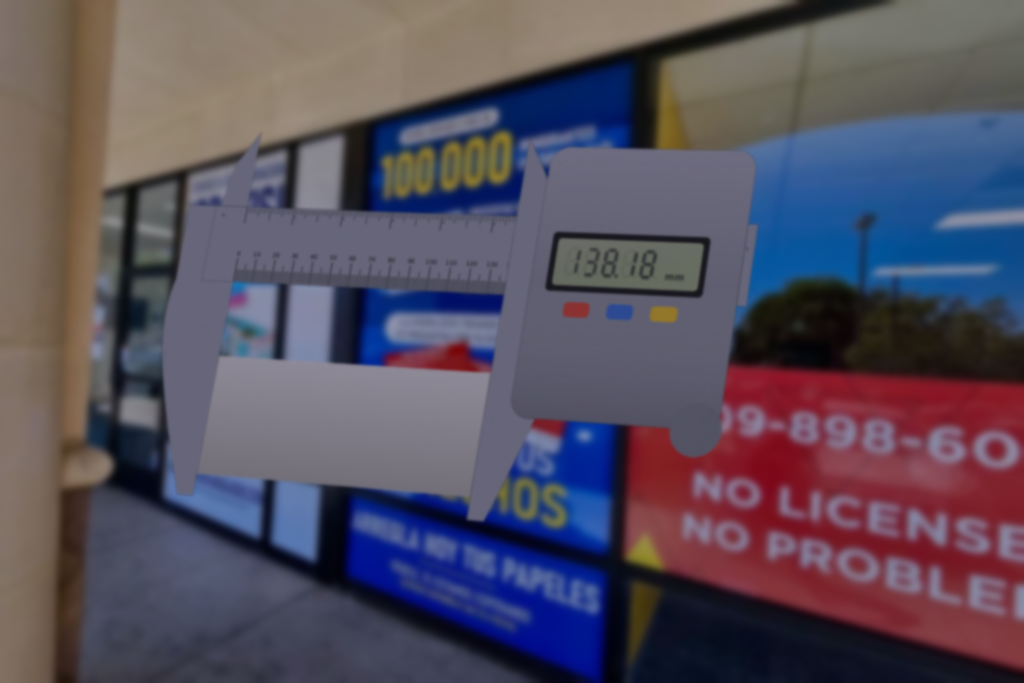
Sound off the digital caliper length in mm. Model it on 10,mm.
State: 138.18,mm
